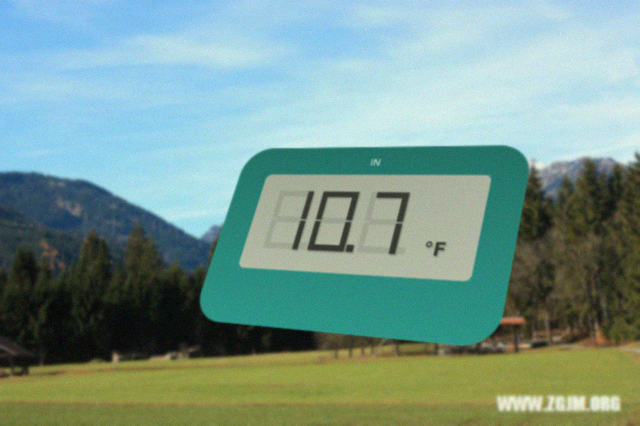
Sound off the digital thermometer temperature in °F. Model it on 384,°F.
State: 10.7,°F
